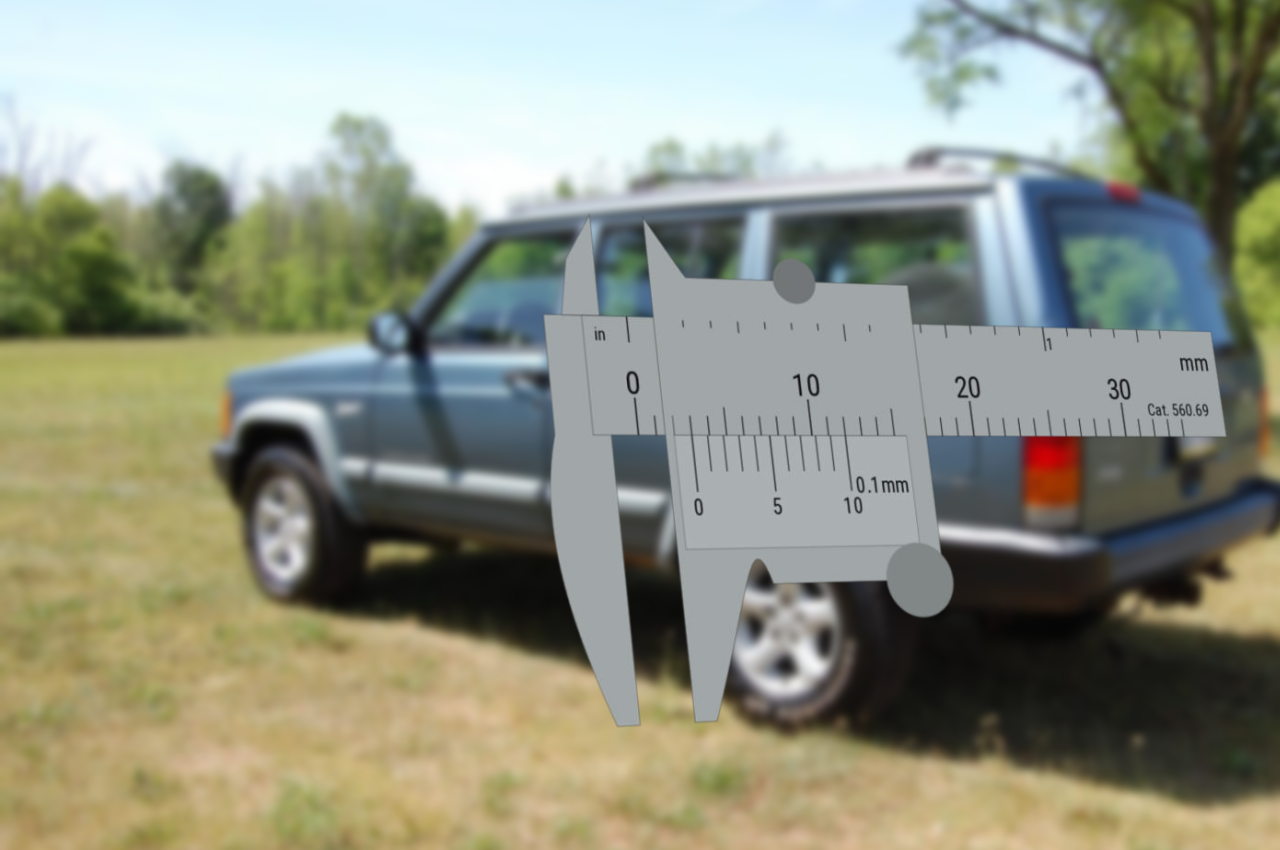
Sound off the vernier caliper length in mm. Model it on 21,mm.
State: 3.0,mm
